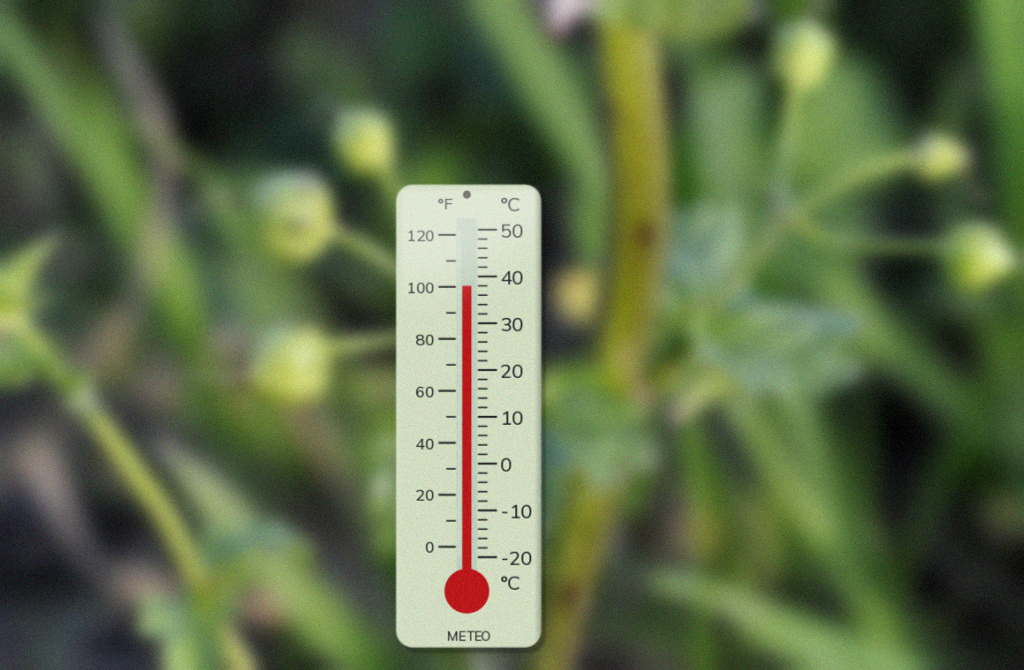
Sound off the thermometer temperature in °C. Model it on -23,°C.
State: 38,°C
